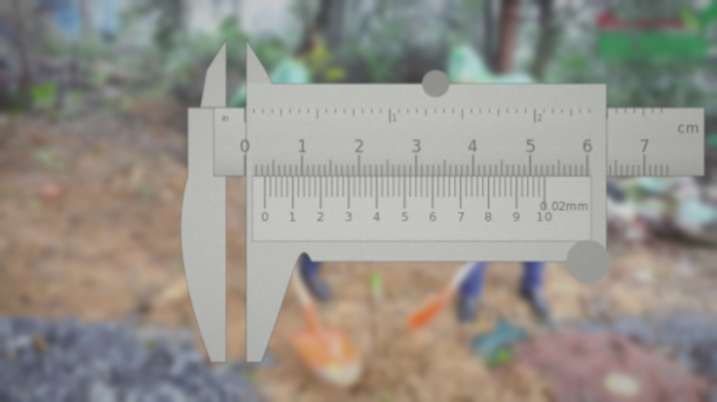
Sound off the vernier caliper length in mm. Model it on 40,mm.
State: 3.5,mm
